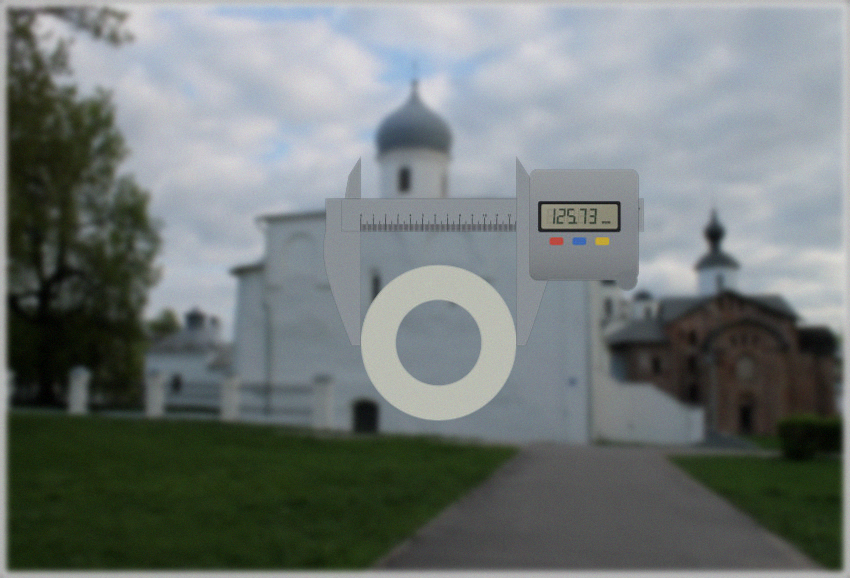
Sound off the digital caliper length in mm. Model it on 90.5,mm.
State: 125.73,mm
